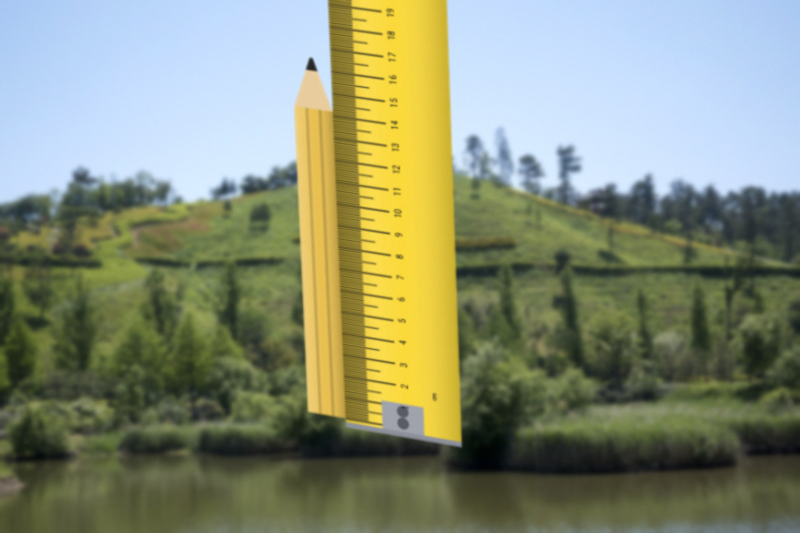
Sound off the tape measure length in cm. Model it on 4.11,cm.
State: 16.5,cm
